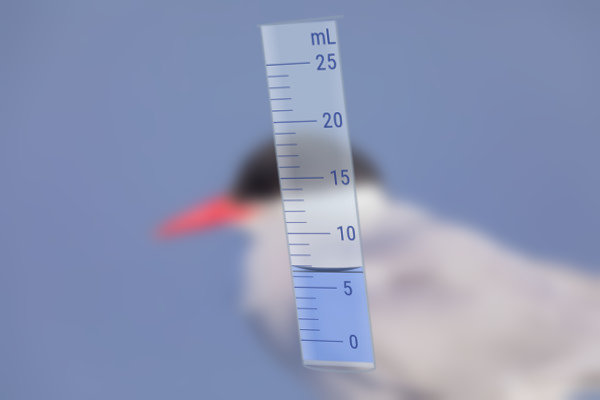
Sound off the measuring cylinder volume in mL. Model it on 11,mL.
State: 6.5,mL
